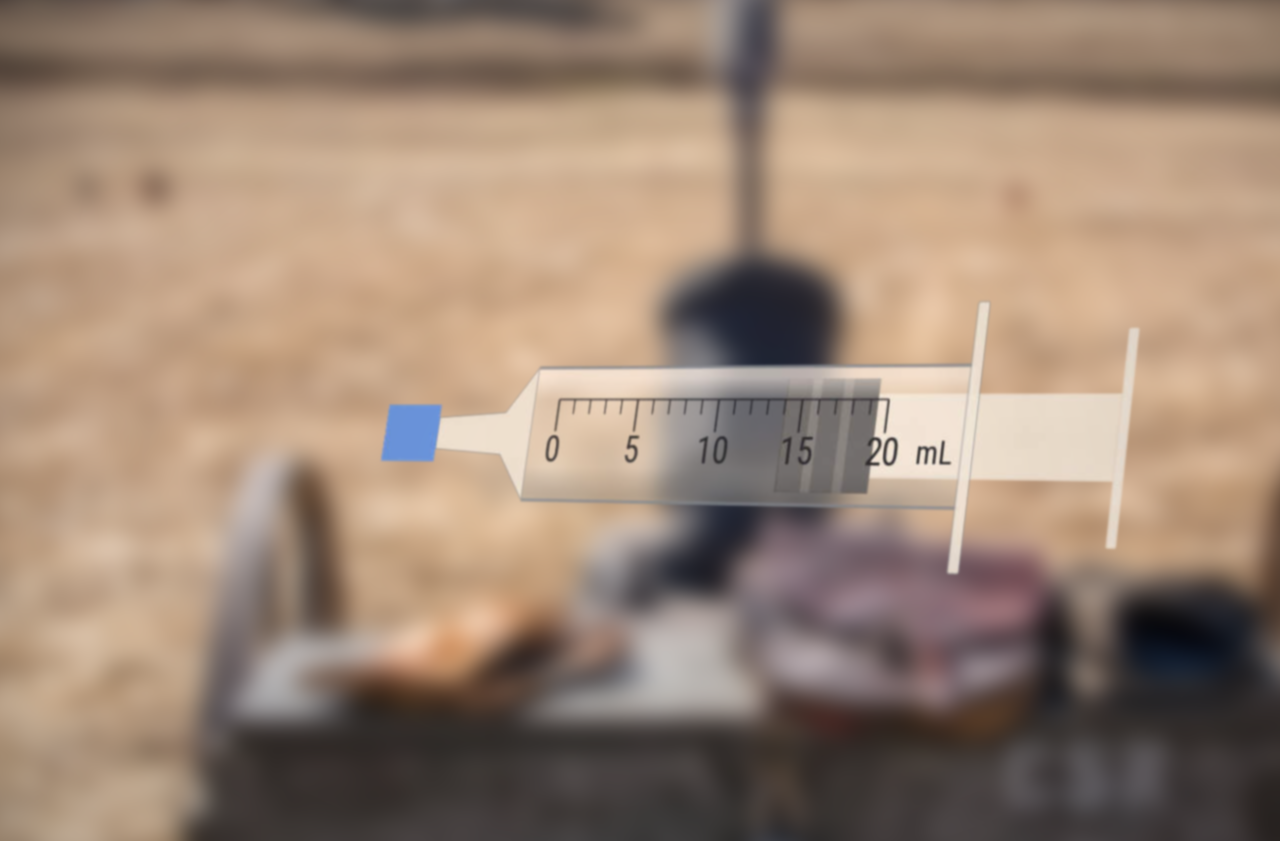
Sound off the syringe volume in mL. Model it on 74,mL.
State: 14,mL
